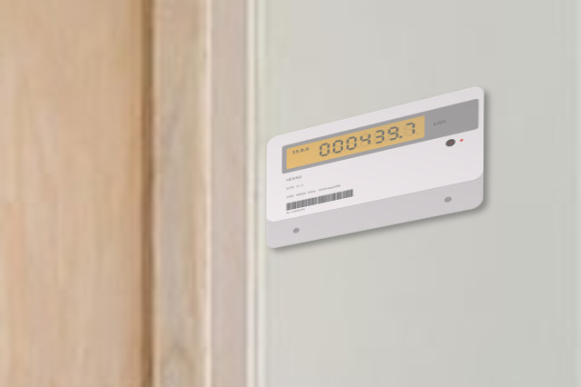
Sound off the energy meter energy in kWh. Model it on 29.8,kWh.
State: 439.7,kWh
